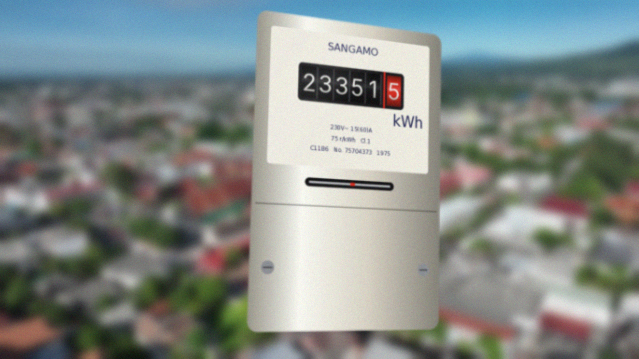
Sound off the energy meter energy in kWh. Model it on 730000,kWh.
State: 23351.5,kWh
